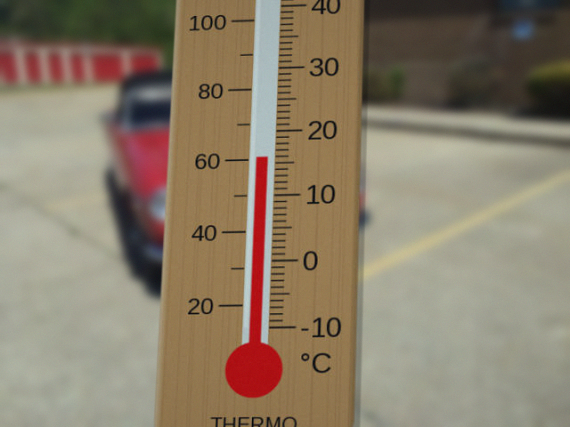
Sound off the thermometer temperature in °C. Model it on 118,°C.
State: 16,°C
